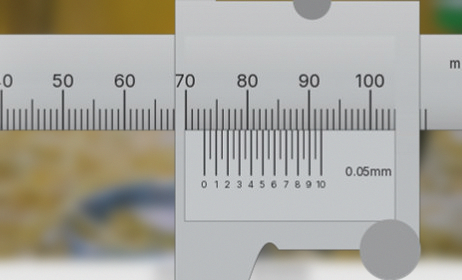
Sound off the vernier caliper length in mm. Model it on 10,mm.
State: 73.0,mm
